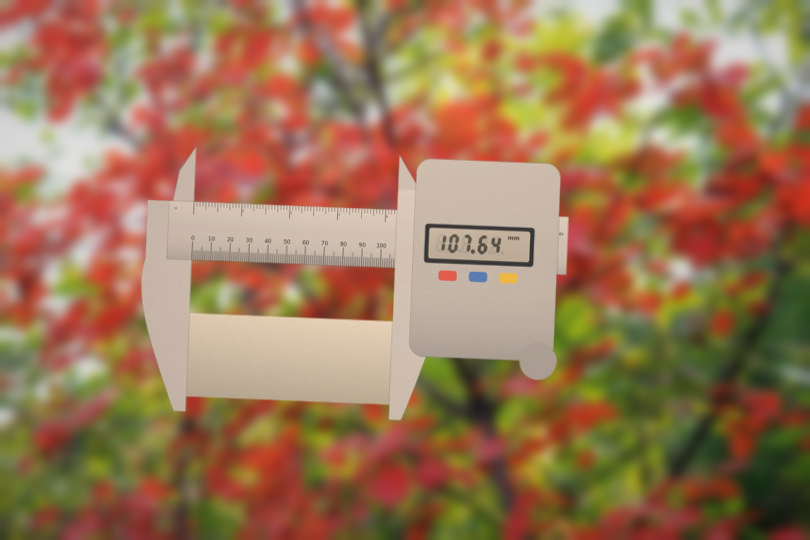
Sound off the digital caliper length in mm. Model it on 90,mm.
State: 107.64,mm
